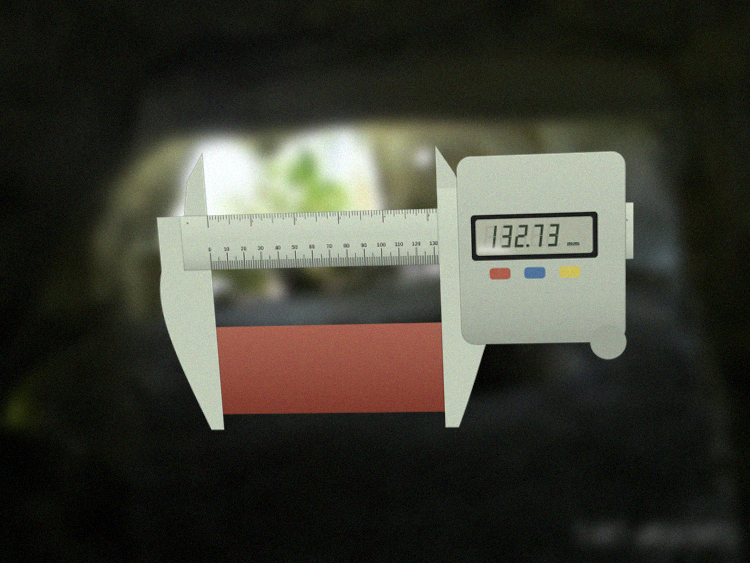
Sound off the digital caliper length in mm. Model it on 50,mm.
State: 132.73,mm
